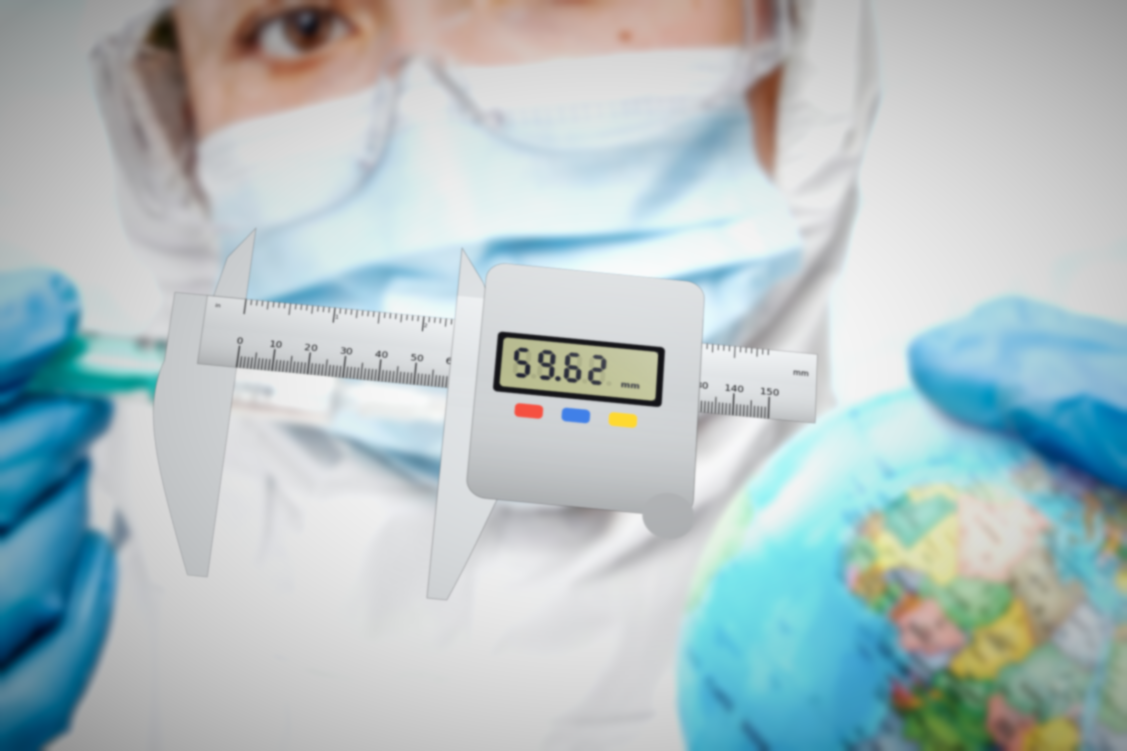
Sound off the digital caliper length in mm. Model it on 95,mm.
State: 59.62,mm
